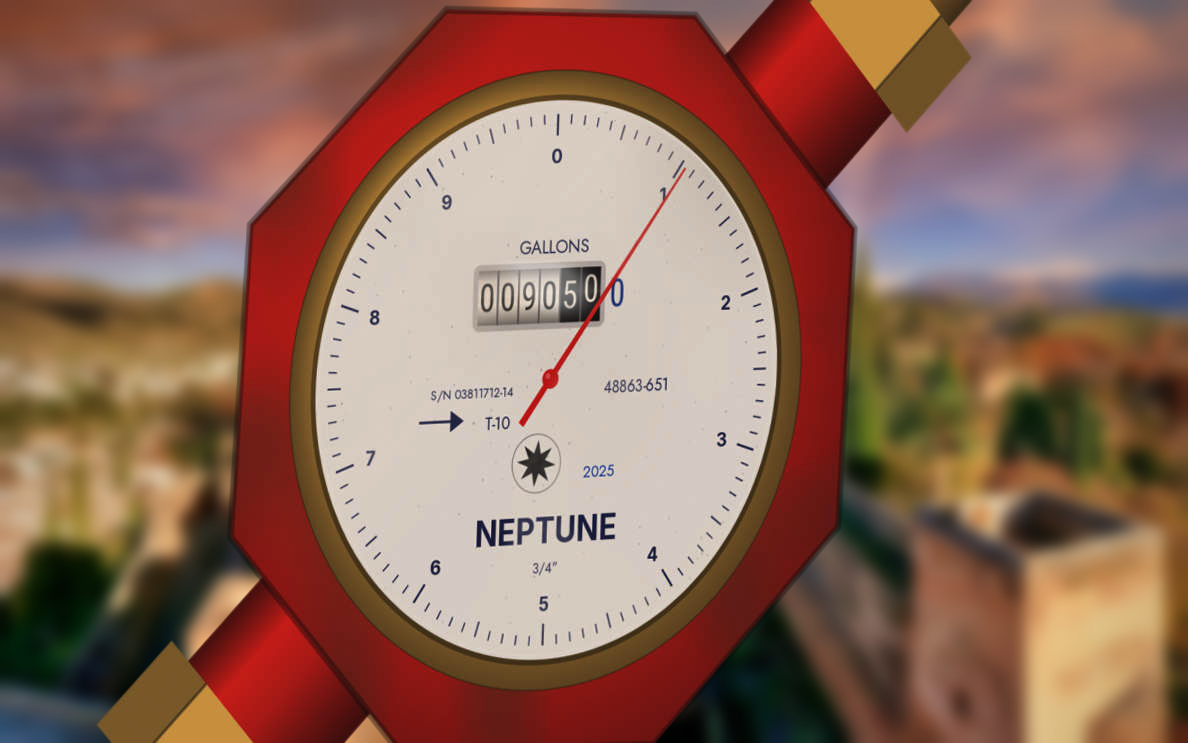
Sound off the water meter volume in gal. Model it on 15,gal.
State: 90501.0,gal
